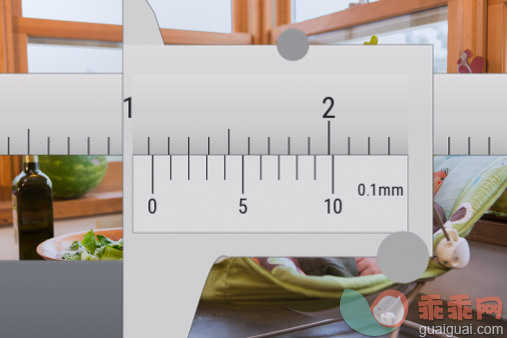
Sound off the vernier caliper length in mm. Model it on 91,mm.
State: 11.2,mm
